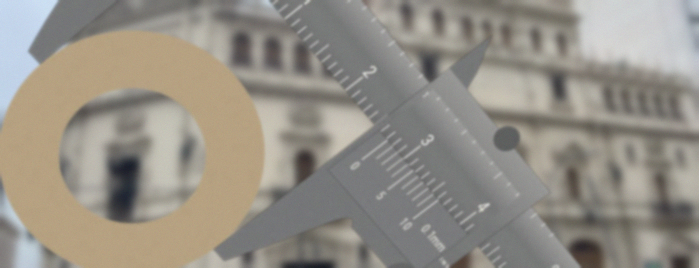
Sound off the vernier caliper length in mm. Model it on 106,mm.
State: 27.2,mm
